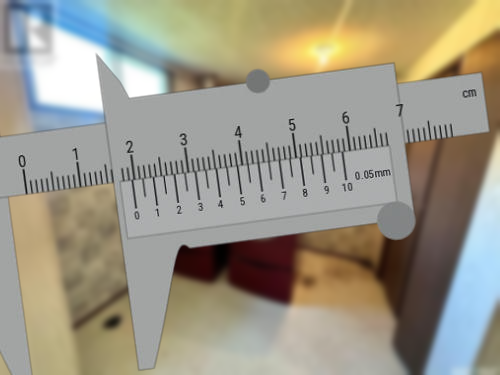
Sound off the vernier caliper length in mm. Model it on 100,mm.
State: 19.6,mm
